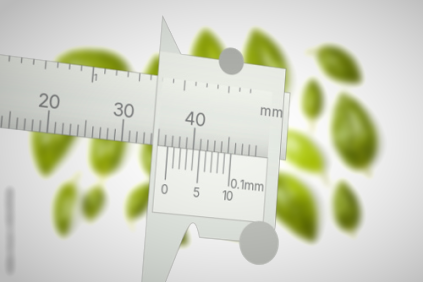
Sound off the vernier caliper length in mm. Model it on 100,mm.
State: 36.4,mm
